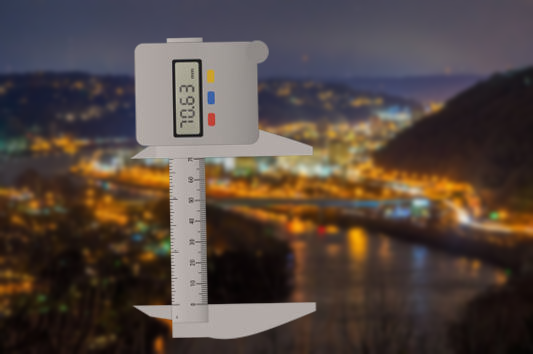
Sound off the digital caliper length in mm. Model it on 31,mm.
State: 70.63,mm
